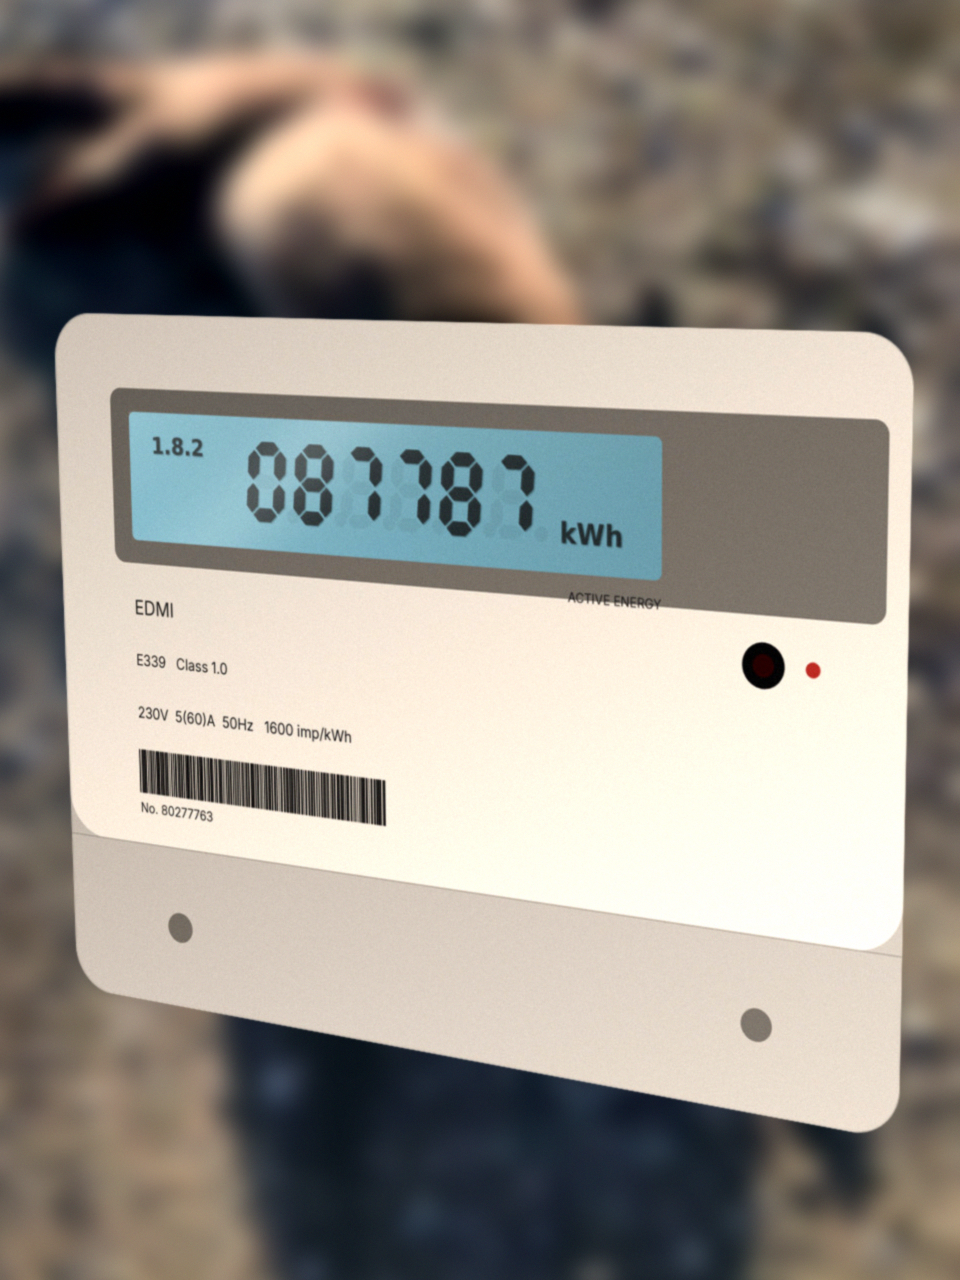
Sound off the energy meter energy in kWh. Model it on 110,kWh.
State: 87787,kWh
